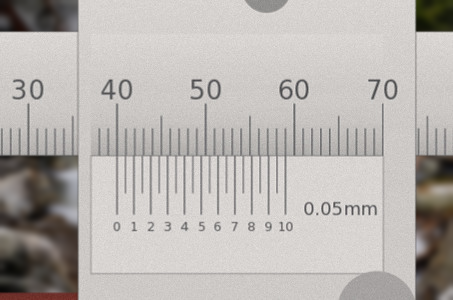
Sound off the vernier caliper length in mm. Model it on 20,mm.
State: 40.0,mm
